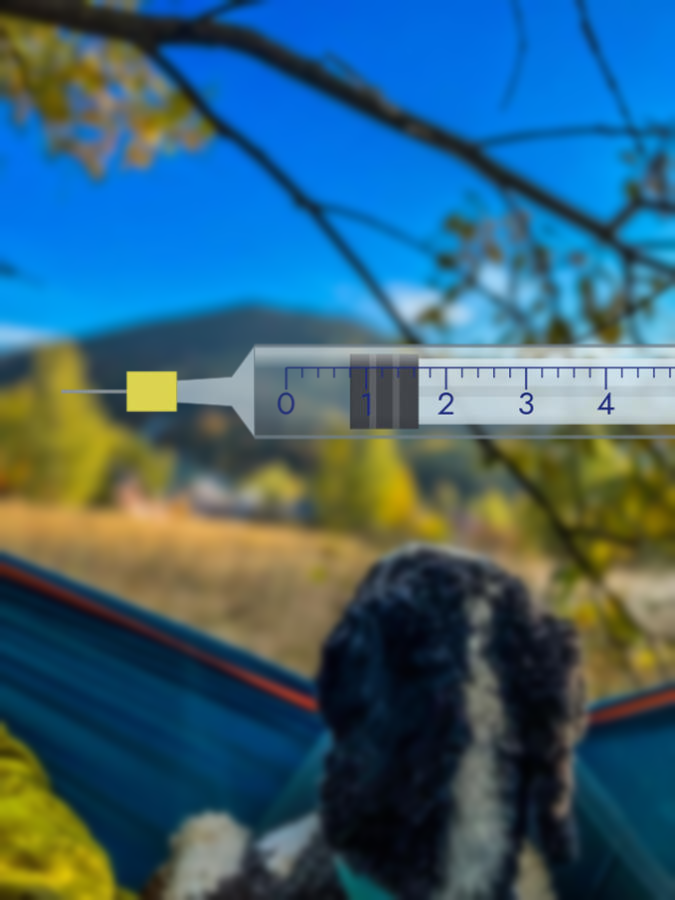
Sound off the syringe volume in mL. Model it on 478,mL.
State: 0.8,mL
